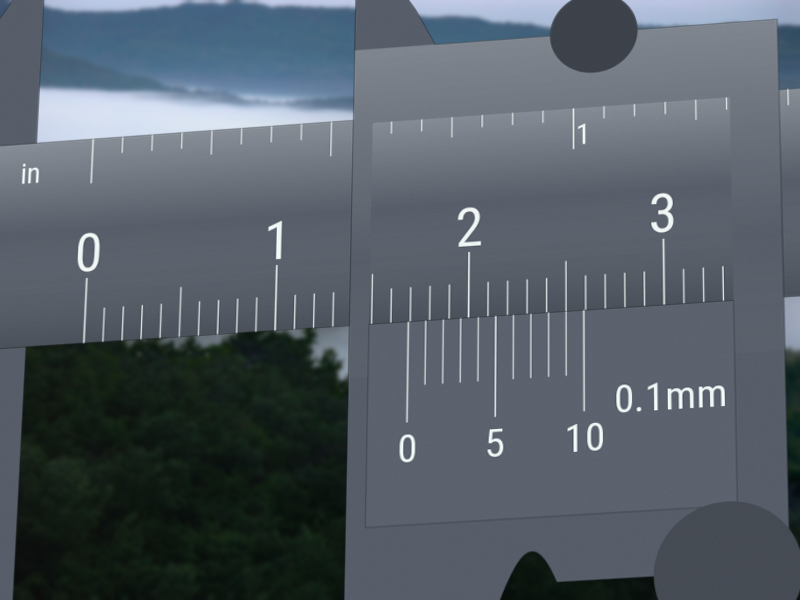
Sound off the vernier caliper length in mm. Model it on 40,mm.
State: 16.9,mm
